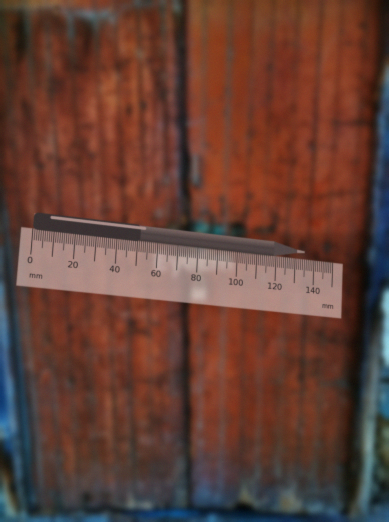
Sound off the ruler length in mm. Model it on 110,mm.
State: 135,mm
